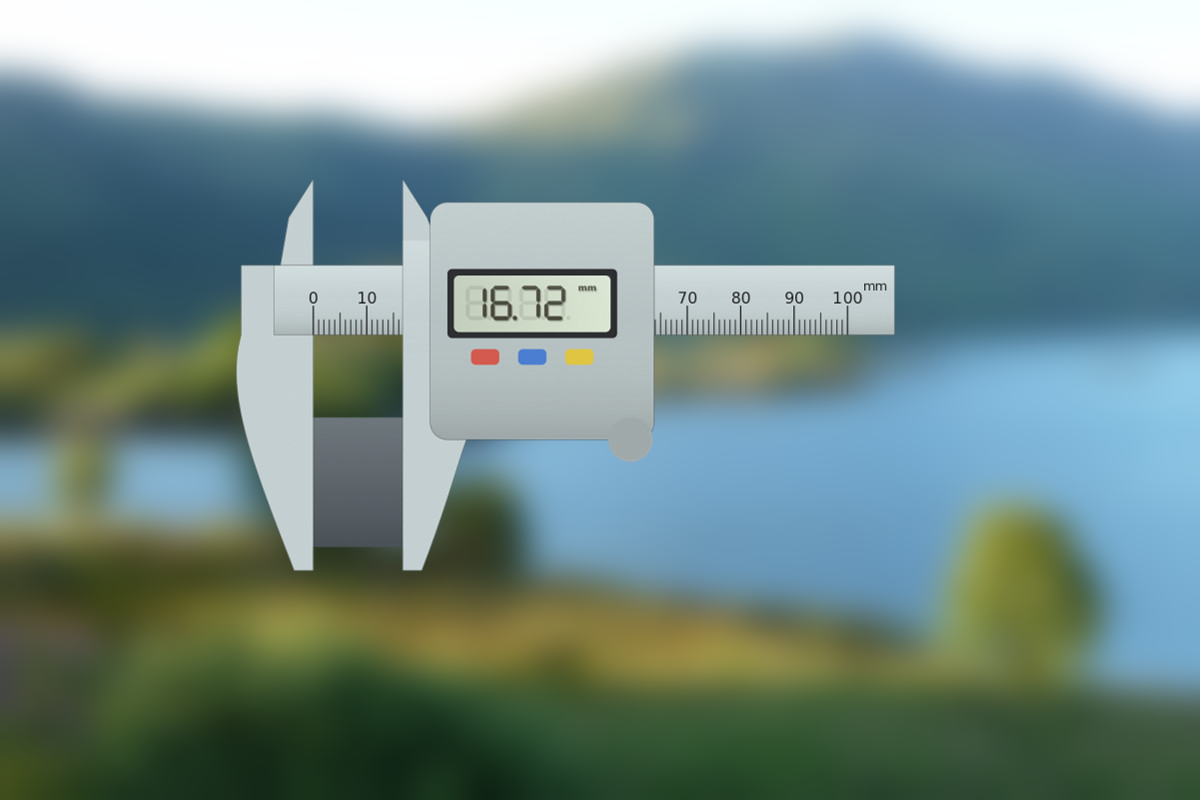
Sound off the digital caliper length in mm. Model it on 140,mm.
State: 16.72,mm
